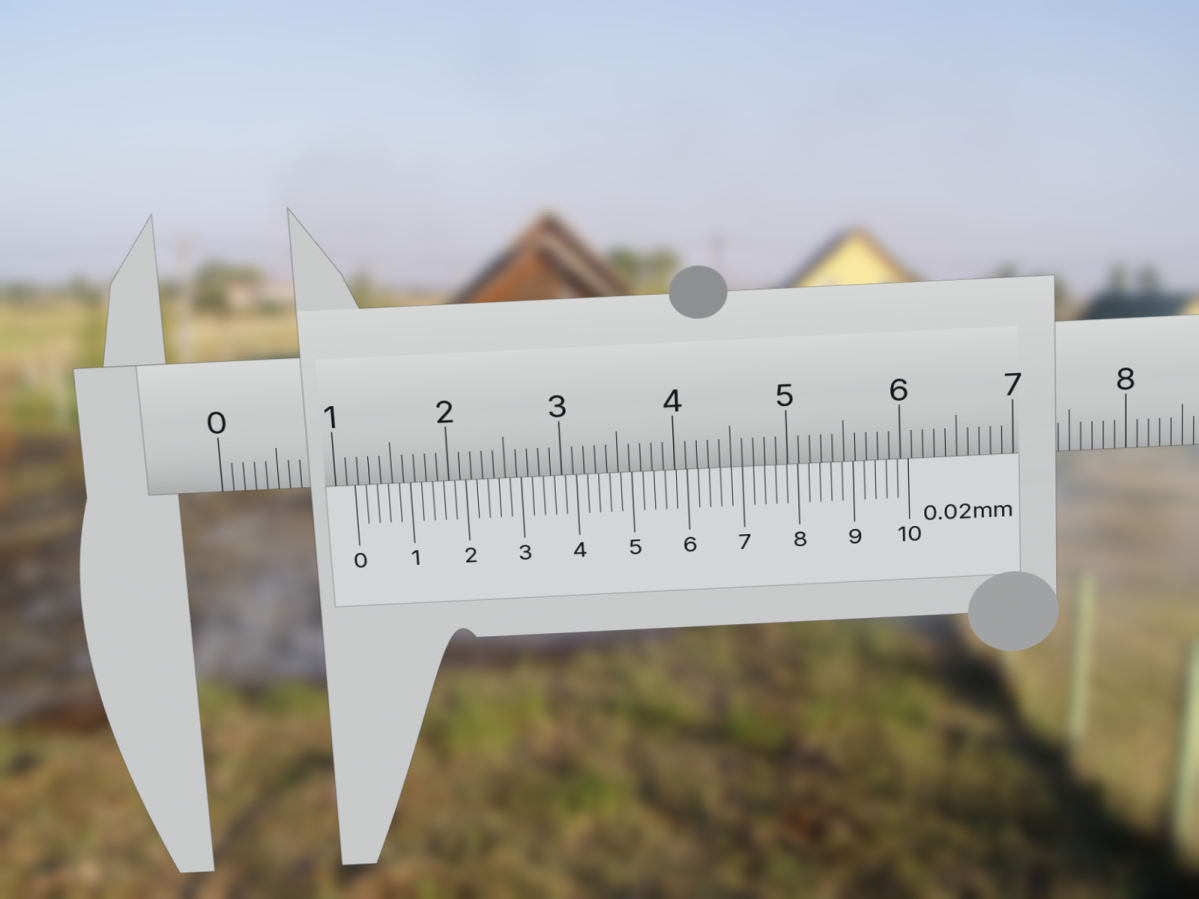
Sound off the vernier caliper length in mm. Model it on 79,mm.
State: 11.7,mm
